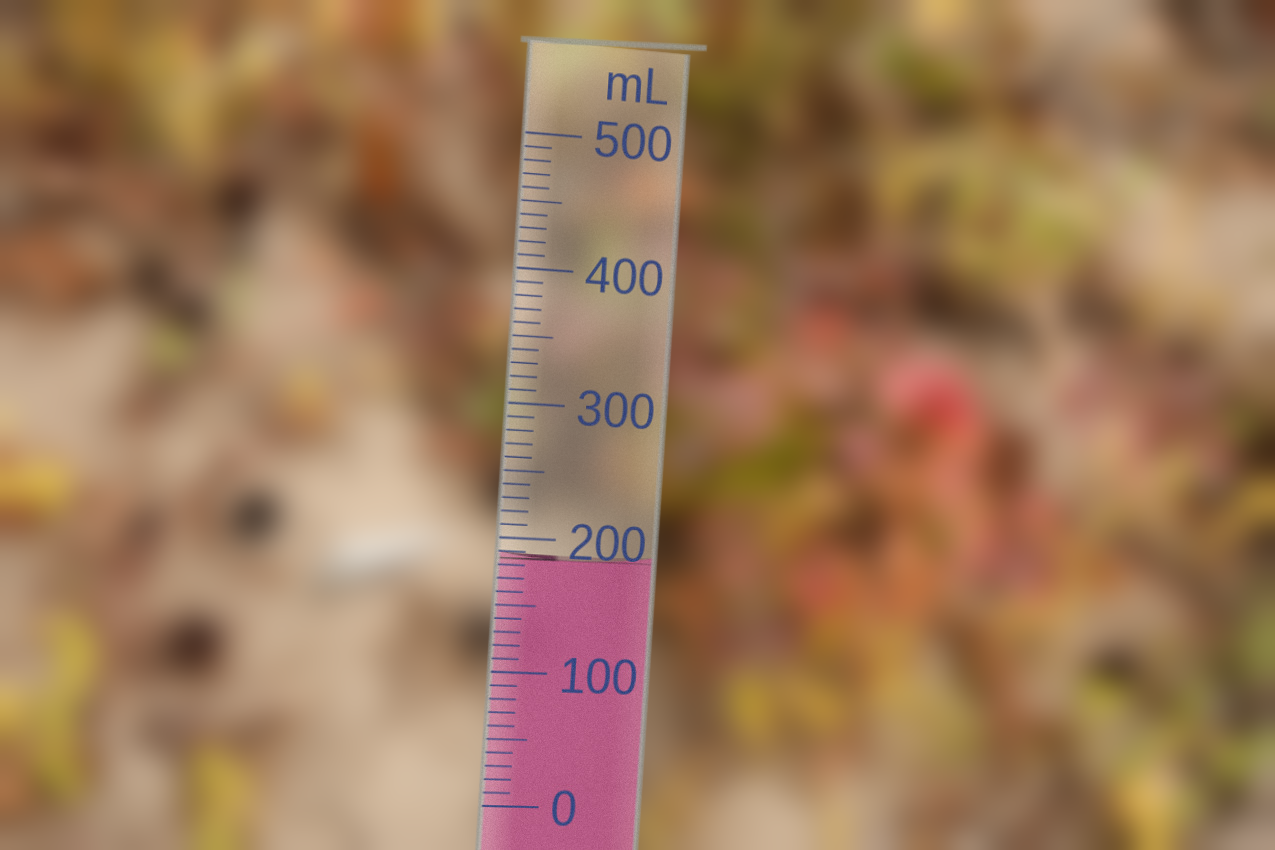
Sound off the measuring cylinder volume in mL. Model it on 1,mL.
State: 185,mL
